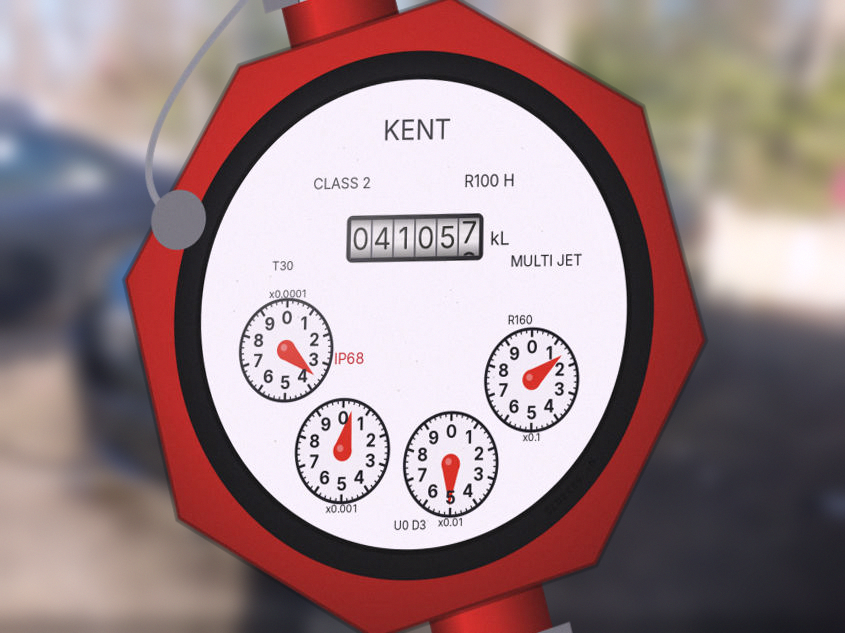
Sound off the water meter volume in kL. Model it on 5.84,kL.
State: 41057.1503,kL
